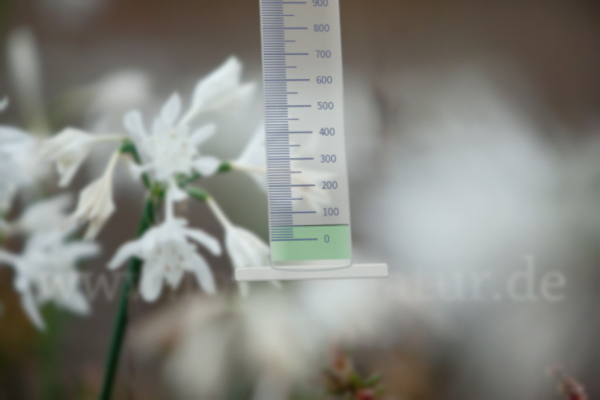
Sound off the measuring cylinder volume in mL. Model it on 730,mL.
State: 50,mL
